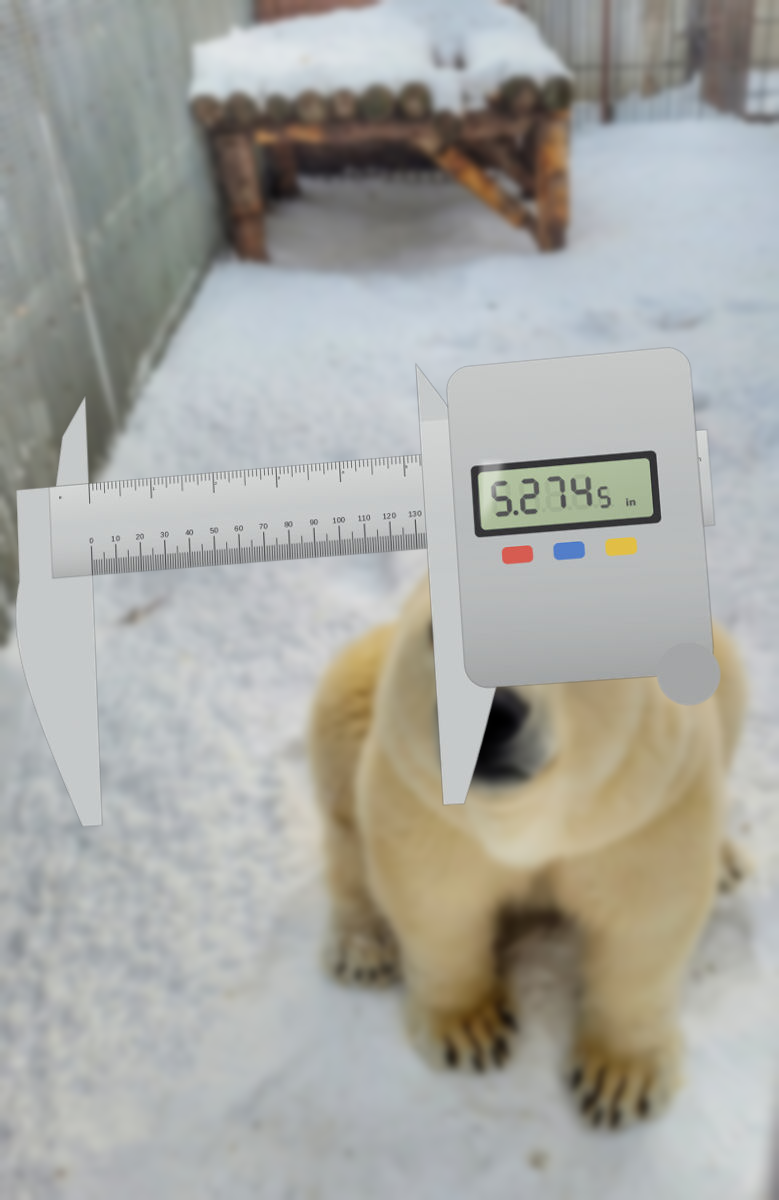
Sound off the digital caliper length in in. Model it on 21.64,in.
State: 5.2745,in
